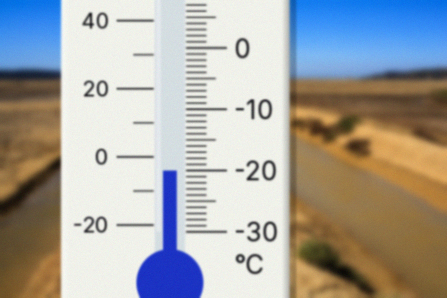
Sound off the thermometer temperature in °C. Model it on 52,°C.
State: -20,°C
